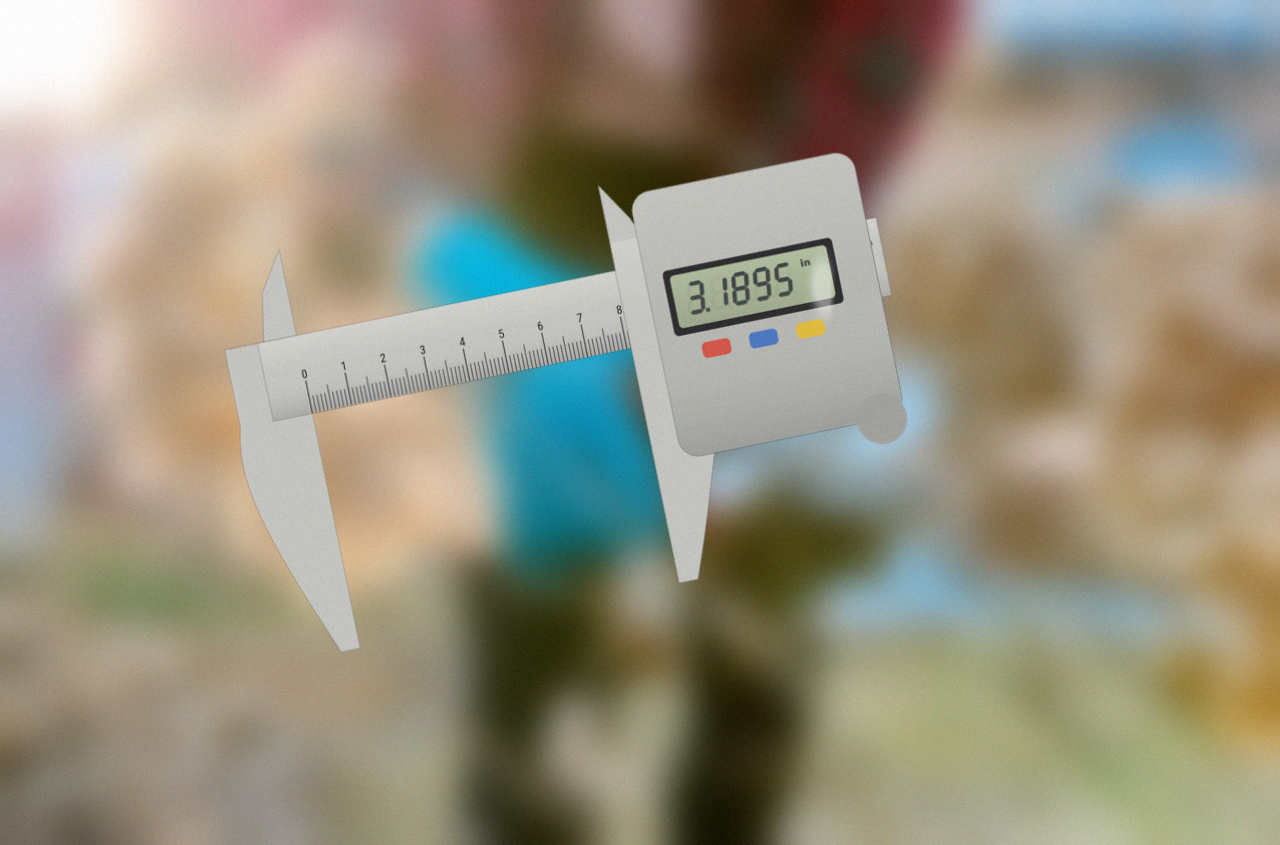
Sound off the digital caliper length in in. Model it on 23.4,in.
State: 3.1895,in
